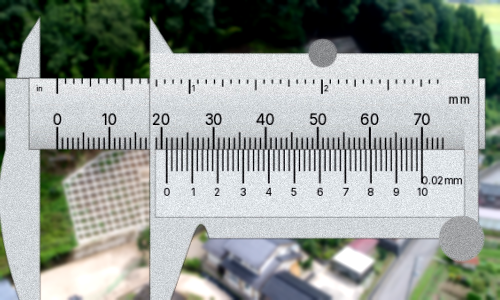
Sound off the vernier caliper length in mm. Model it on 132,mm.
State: 21.0,mm
